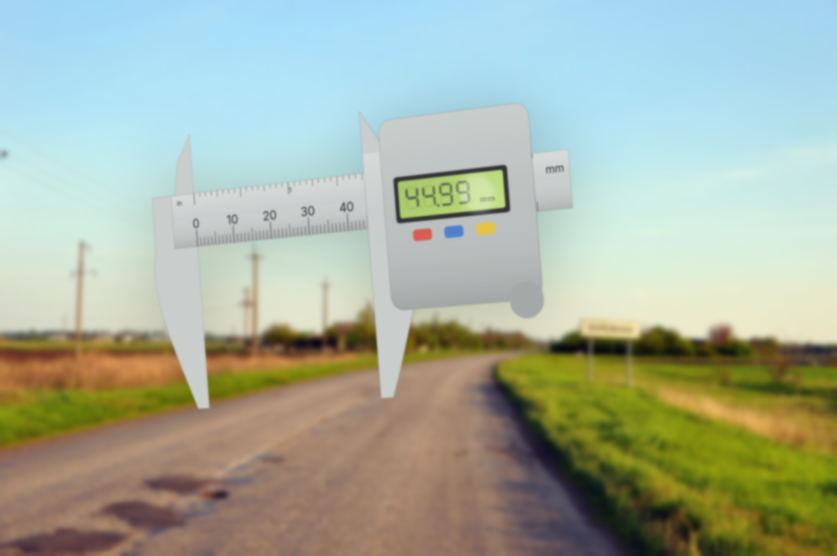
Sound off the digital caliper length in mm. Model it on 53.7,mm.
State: 44.99,mm
